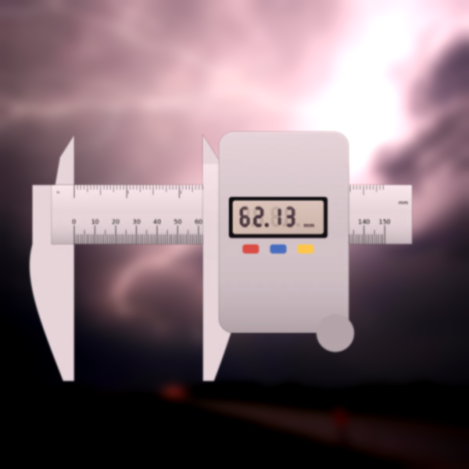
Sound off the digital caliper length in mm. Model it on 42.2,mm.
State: 62.13,mm
